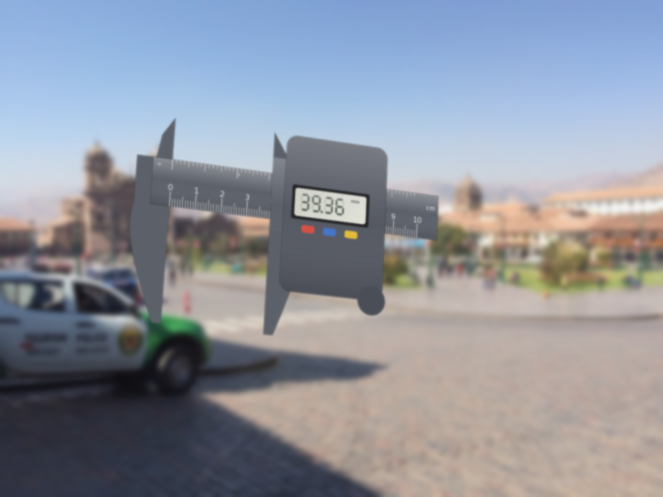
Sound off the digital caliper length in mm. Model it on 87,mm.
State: 39.36,mm
